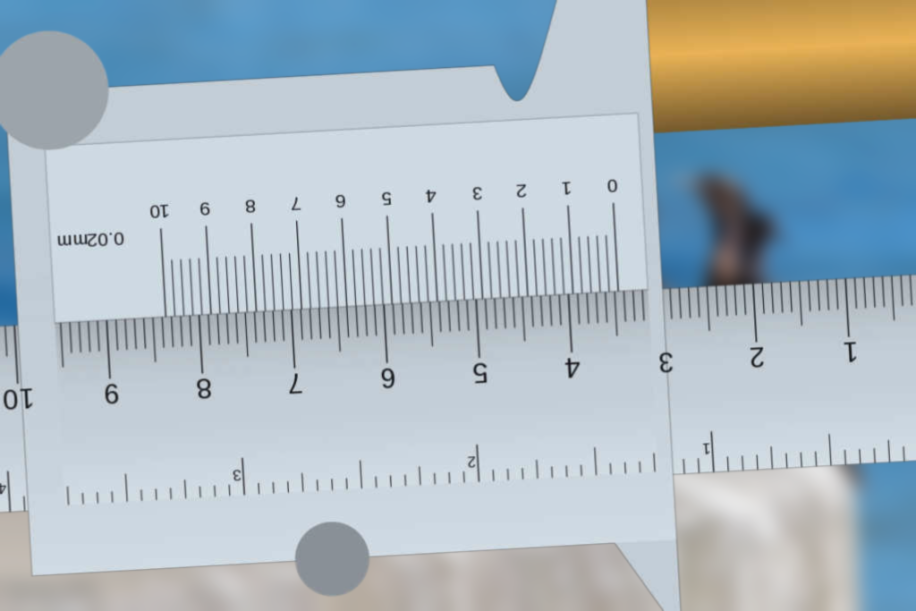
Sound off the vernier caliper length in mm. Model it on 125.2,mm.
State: 34.6,mm
